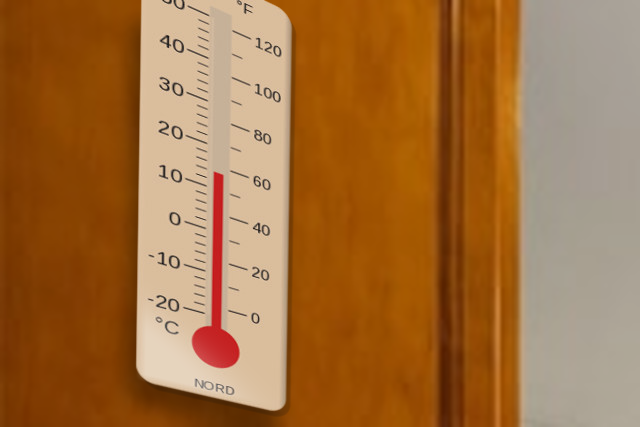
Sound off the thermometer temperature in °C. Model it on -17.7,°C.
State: 14,°C
